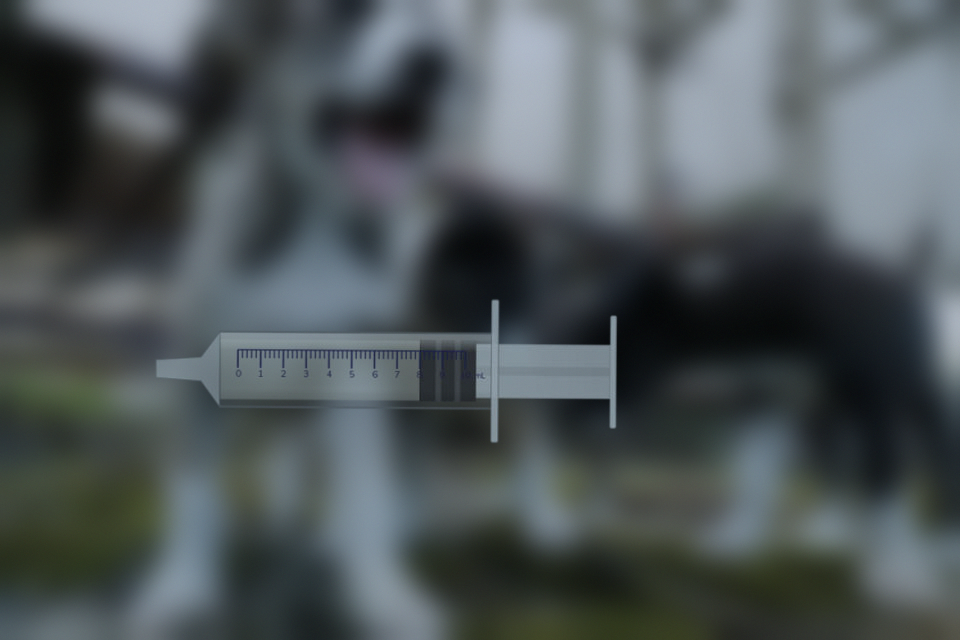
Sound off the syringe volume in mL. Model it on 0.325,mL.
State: 8,mL
